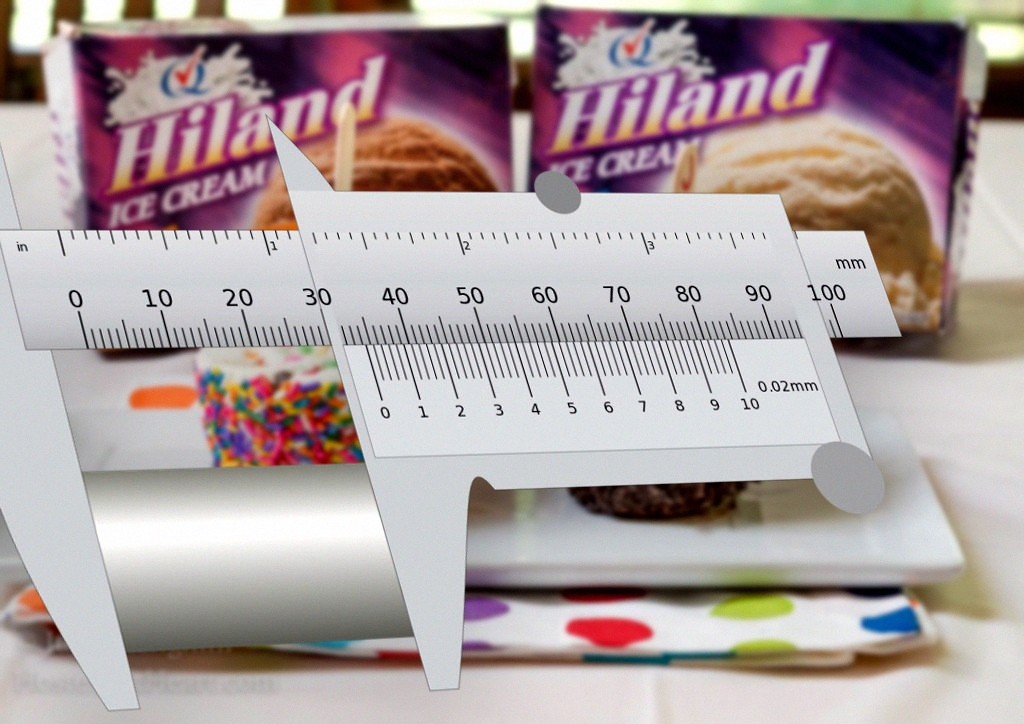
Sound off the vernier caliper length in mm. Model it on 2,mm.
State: 34.4,mm
